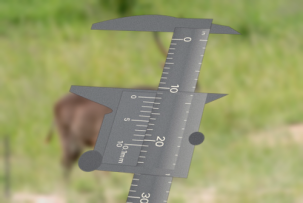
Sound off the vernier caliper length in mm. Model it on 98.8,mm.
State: 12.0,mm
